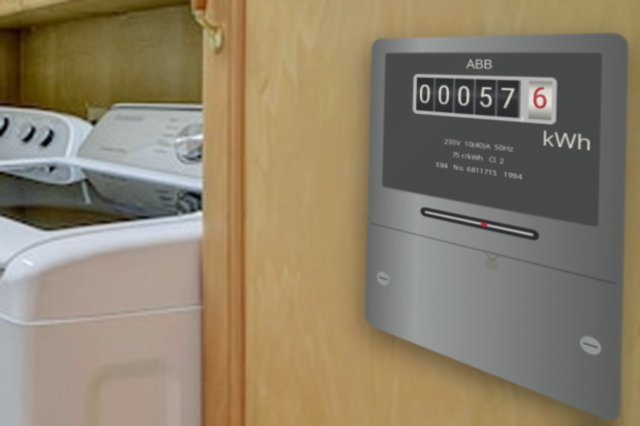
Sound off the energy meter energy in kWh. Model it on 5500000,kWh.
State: 57.6,kWh
